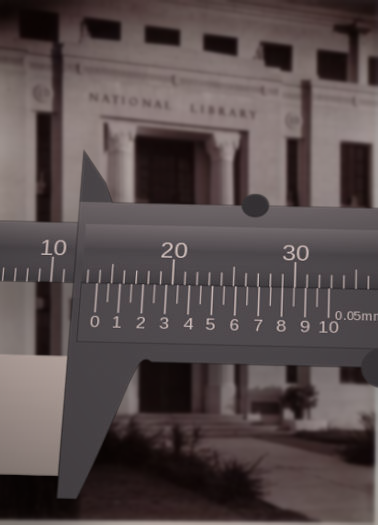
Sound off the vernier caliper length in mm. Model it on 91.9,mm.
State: 13.8,mm
